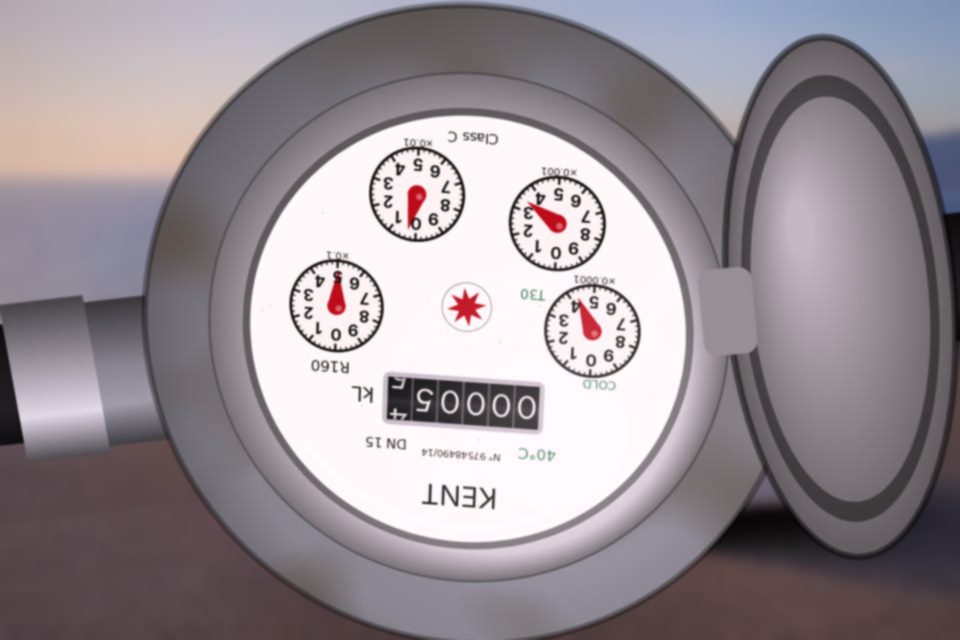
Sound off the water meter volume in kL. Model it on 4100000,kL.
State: 54.5034,kL
